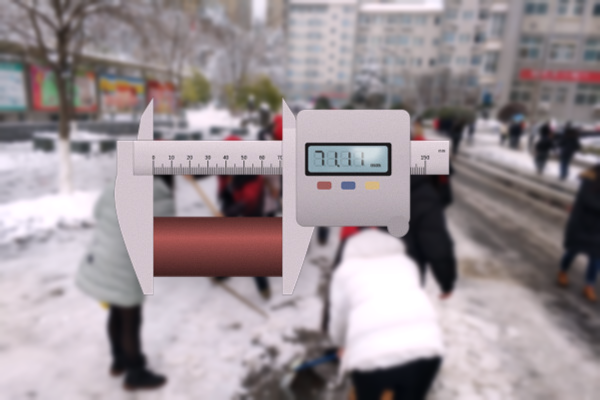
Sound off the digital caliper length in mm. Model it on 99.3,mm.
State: 71.11,mm
